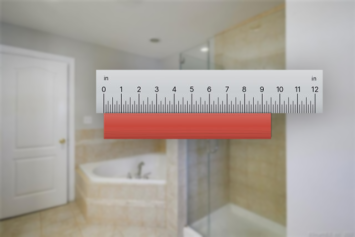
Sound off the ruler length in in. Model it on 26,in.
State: 9.5,in
